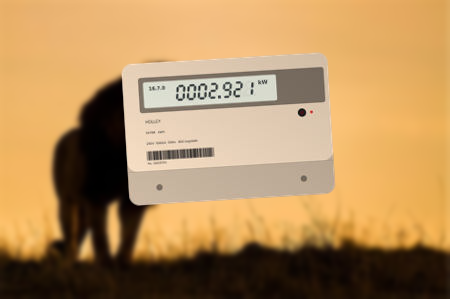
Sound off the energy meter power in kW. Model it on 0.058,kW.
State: 2.921,kW
